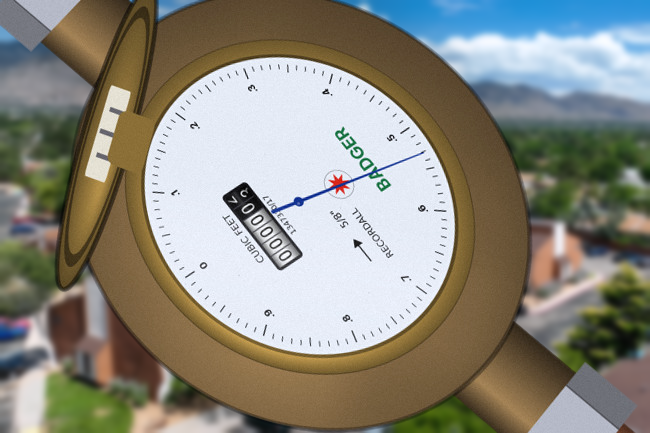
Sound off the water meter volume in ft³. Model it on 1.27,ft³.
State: 2.53,ft³
